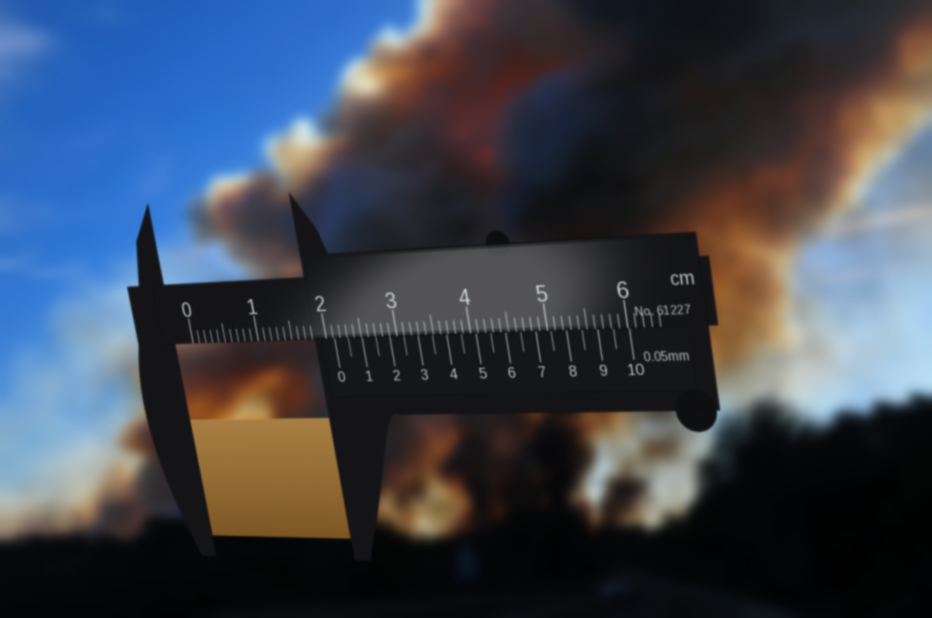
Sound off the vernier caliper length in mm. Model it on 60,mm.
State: 21.2,mm
